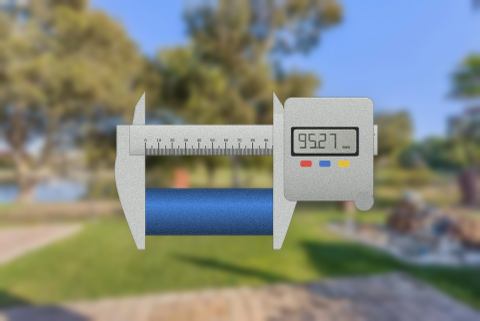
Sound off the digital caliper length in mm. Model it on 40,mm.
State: 95.27,mm
